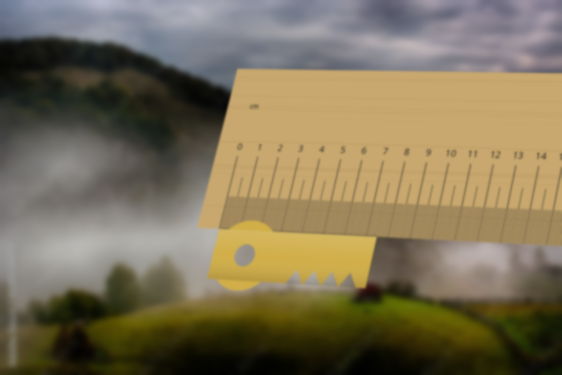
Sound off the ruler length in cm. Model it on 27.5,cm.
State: 7.5,cm
